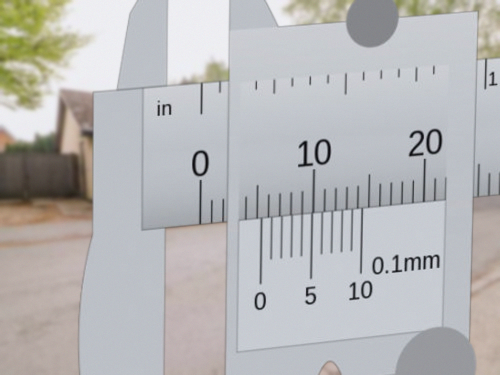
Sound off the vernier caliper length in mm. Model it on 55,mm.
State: 5.4,mm
